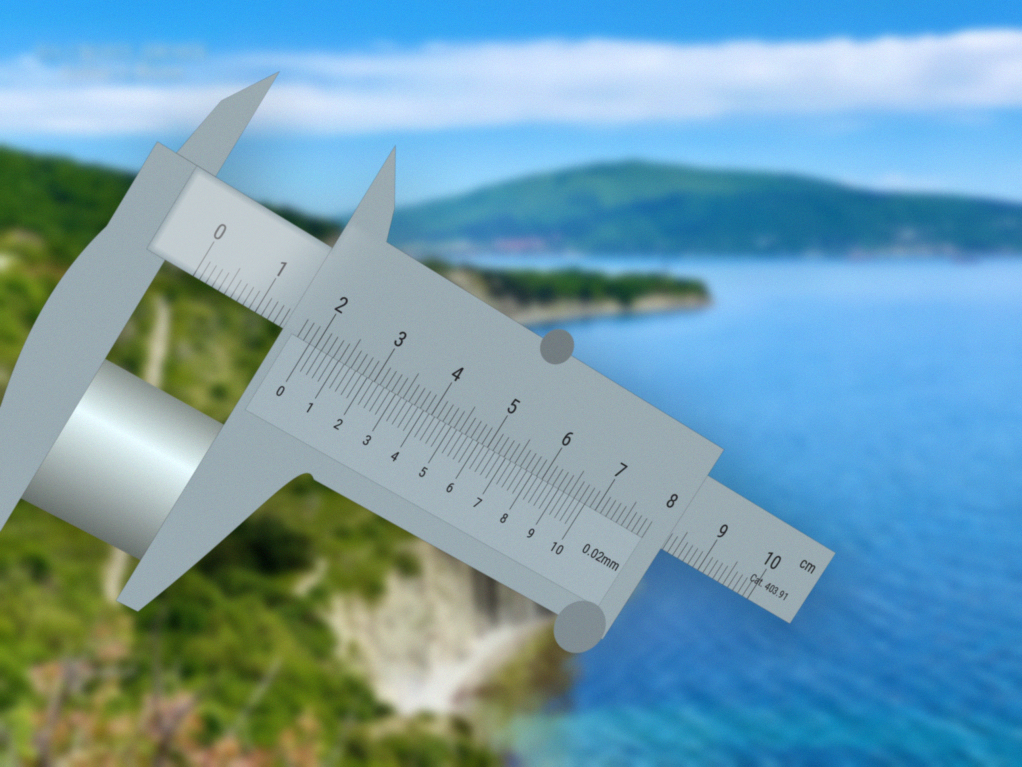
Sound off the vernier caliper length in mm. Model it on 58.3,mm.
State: 19.0,mm
